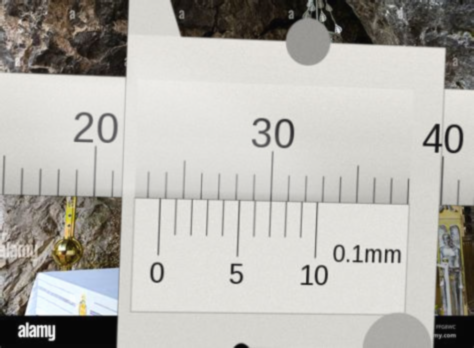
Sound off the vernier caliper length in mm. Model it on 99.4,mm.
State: 23.7,mm
